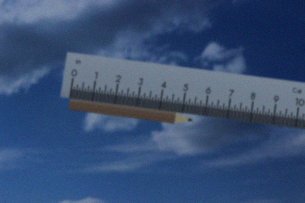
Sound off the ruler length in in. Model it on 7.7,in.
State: 5.5,in
